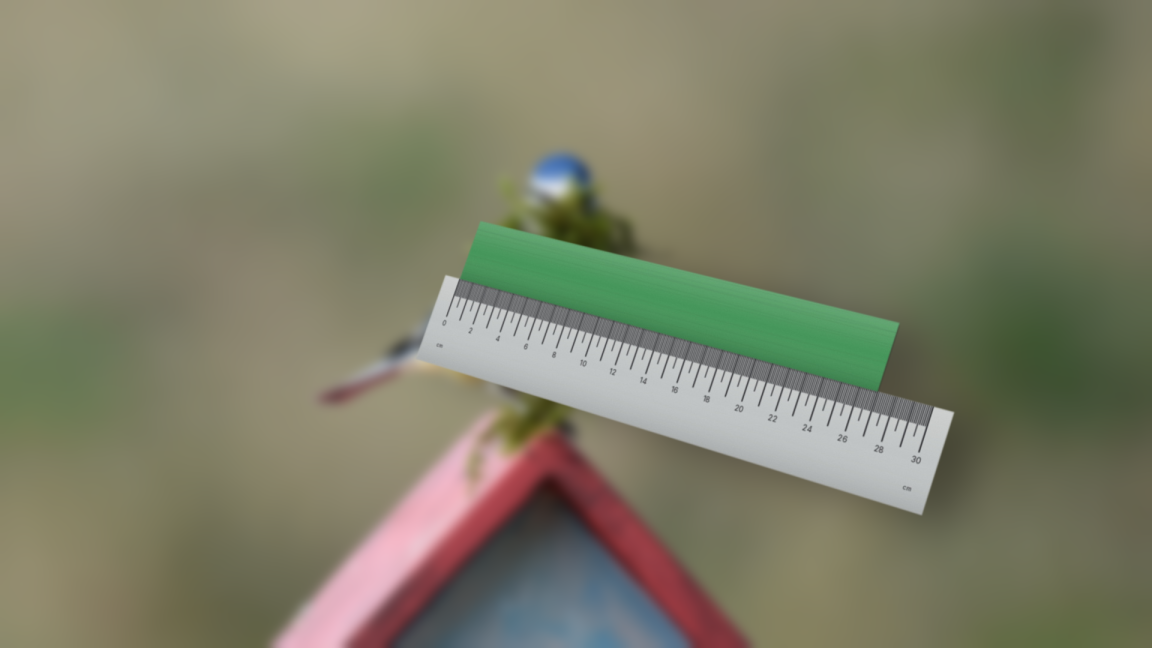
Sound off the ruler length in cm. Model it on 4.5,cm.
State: 27,cm
